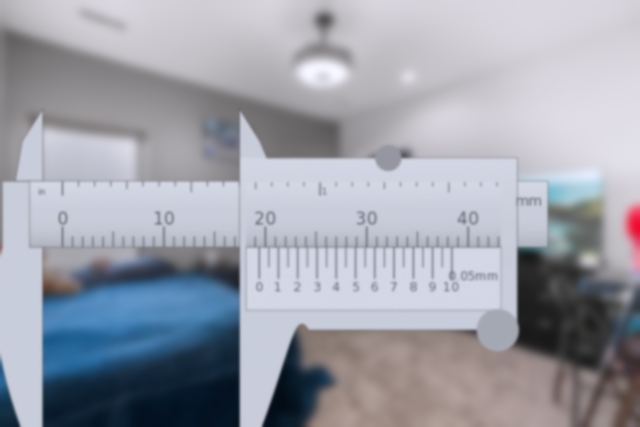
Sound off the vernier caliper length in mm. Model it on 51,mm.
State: 19.4,mm
